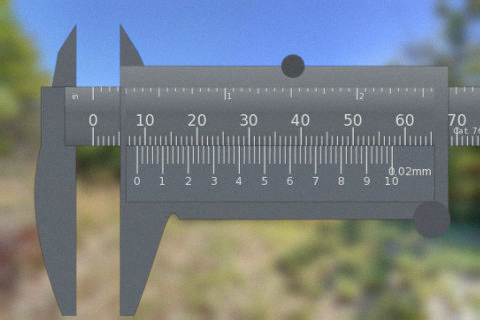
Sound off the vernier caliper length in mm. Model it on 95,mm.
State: 8.5,mm
